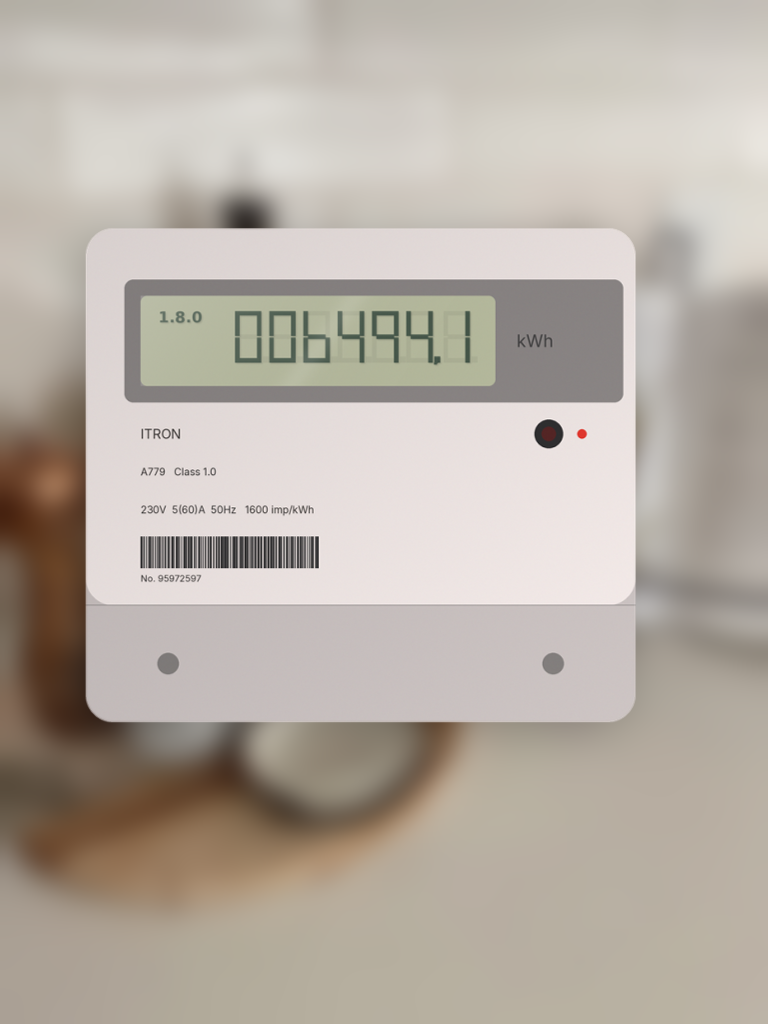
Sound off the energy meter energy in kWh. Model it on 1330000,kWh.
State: 6494.1,kWh
